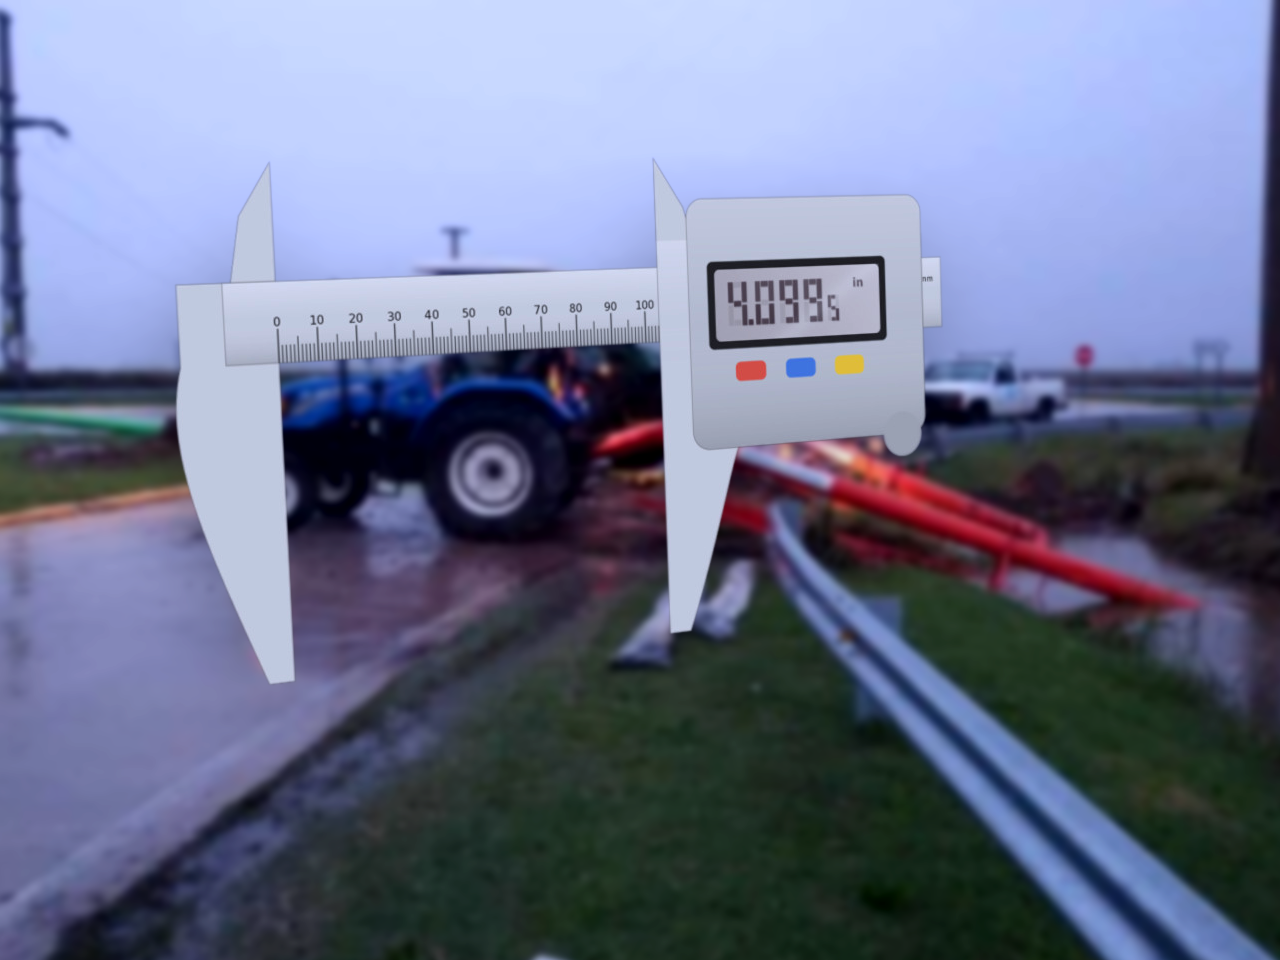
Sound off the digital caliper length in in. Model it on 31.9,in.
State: 4.0995,in
